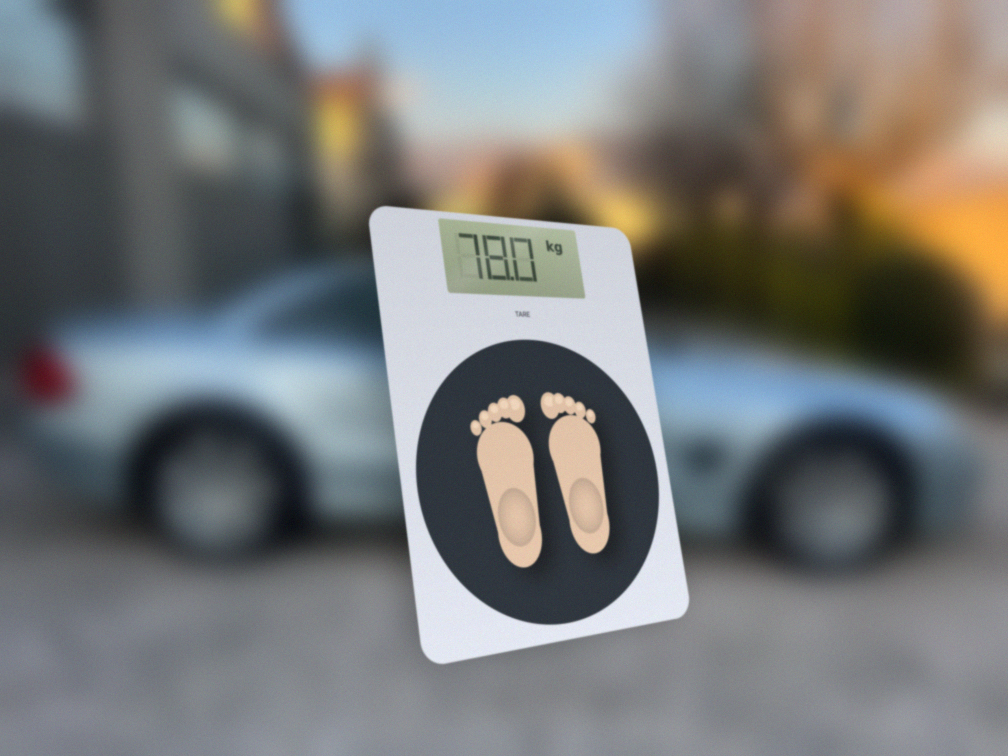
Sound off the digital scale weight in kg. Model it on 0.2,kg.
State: 78.0,kg
